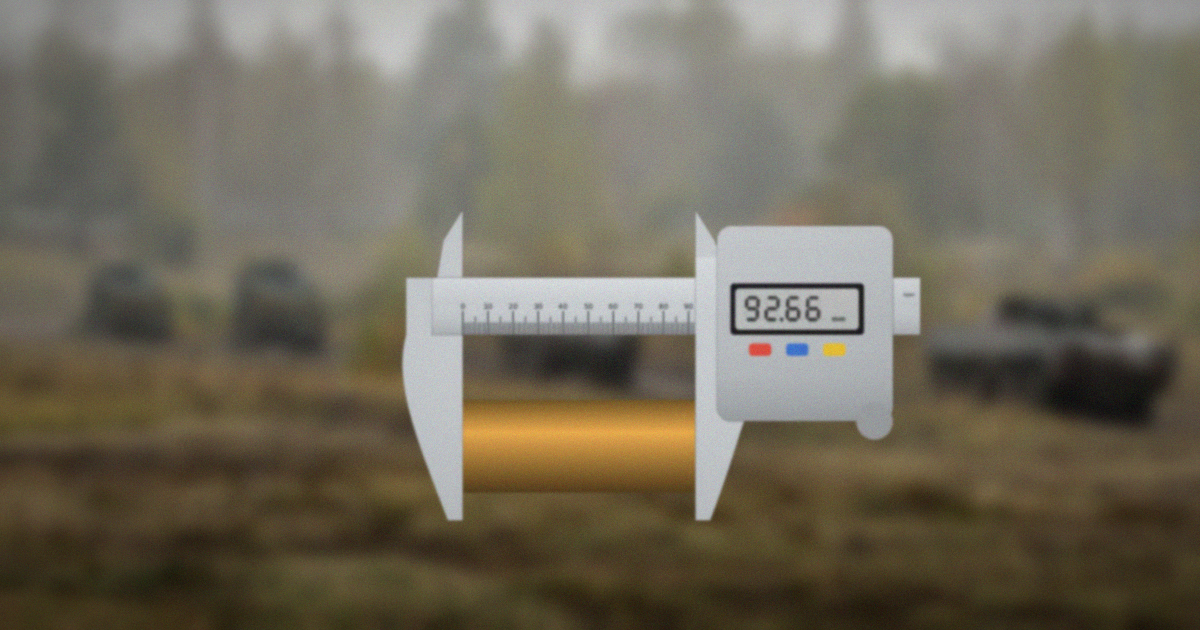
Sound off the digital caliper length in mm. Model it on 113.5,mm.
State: 92.66,mm
